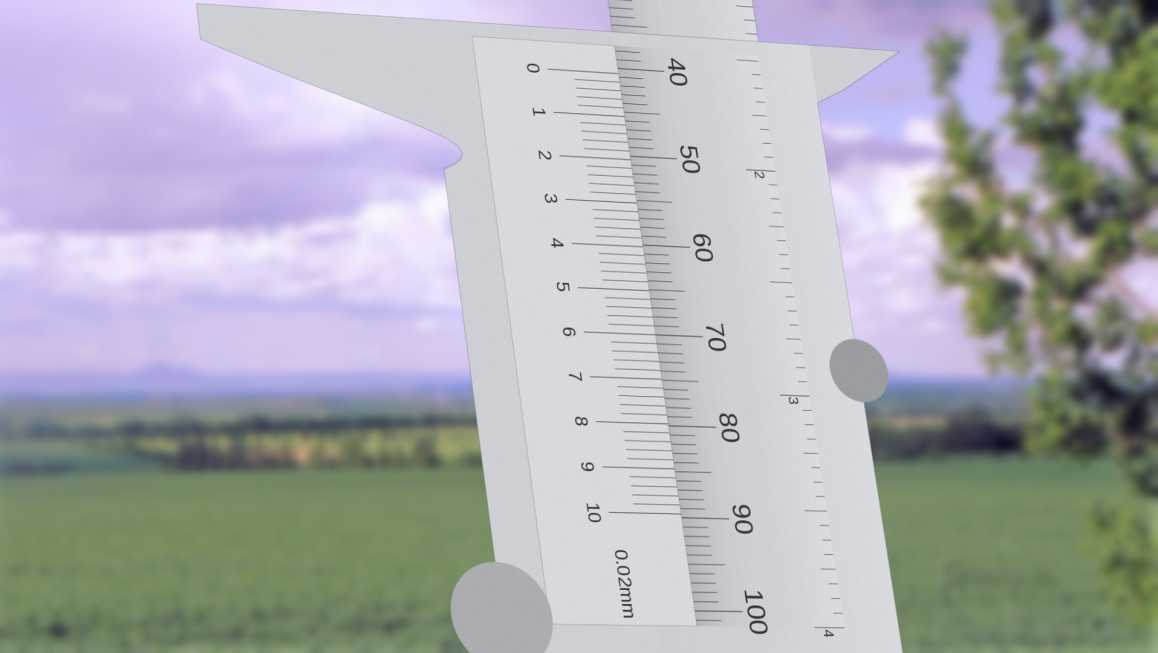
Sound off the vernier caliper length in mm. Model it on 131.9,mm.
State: 40.6,mm
